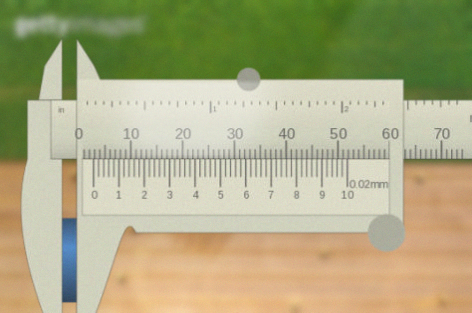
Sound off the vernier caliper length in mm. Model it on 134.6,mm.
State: 2.8,mm
